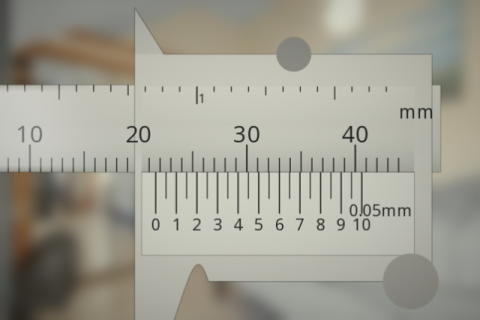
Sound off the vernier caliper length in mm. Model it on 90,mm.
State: 21.6,mm
